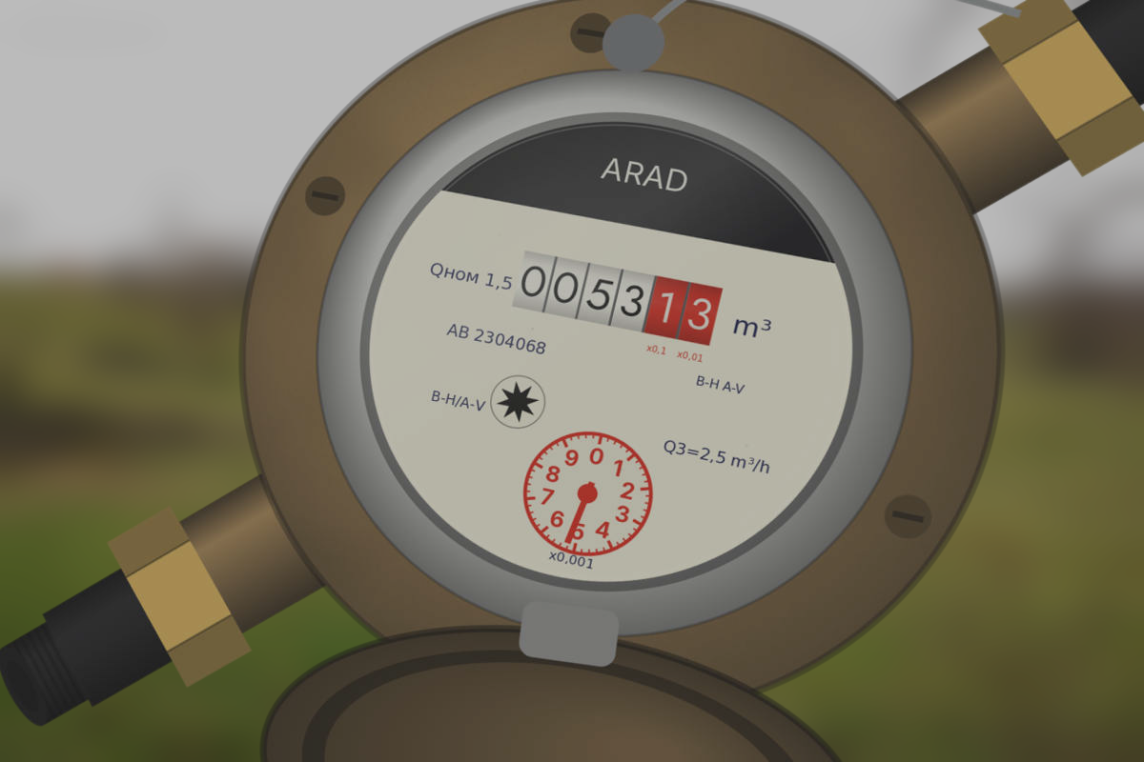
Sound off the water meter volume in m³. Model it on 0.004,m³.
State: 53.135,m³
